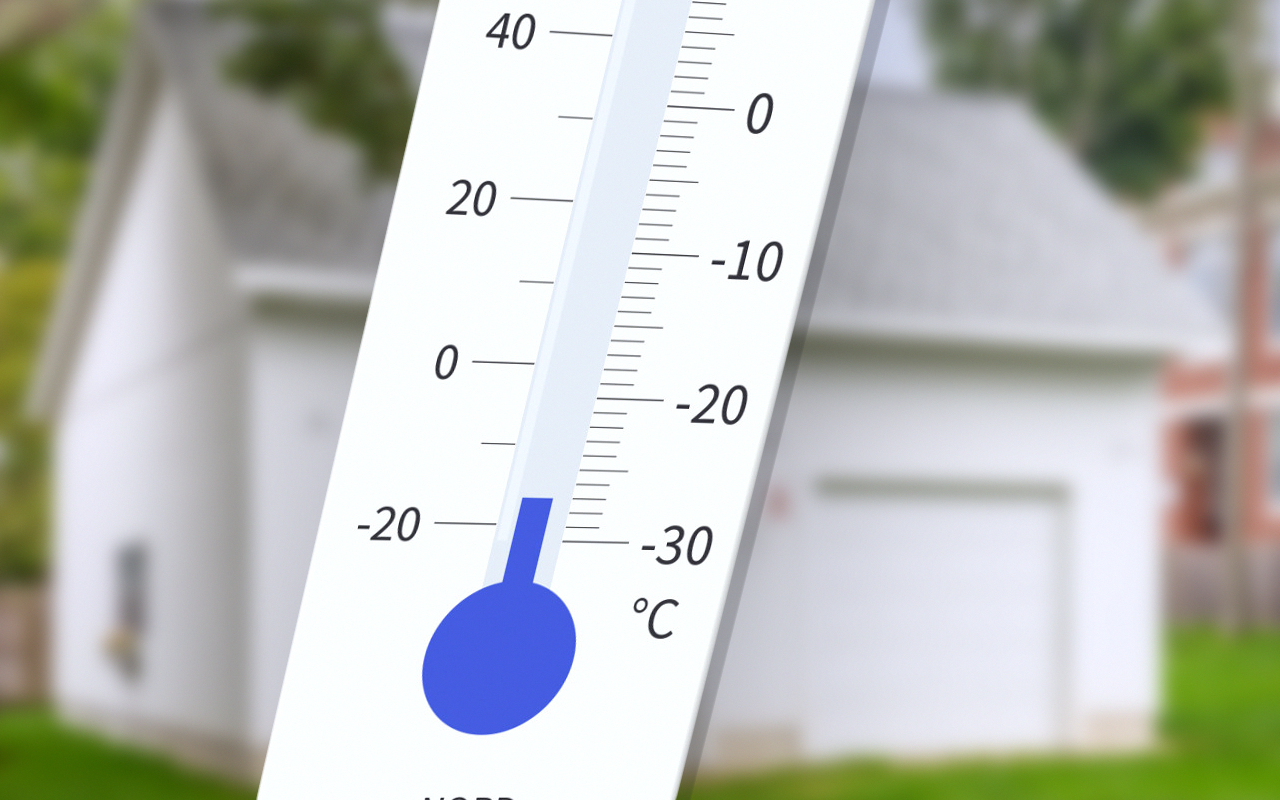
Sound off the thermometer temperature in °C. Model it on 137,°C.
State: -27,°C
